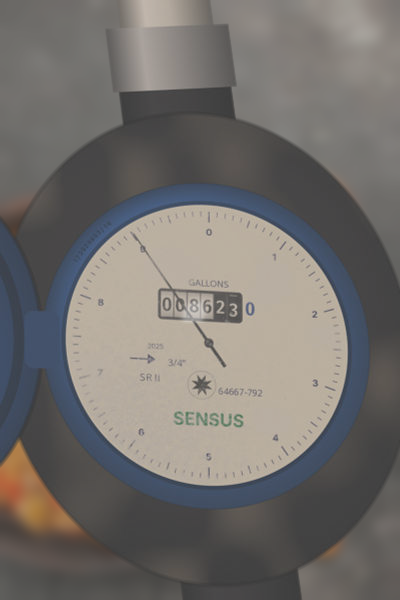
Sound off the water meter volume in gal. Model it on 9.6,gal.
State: 86229.0,gal
